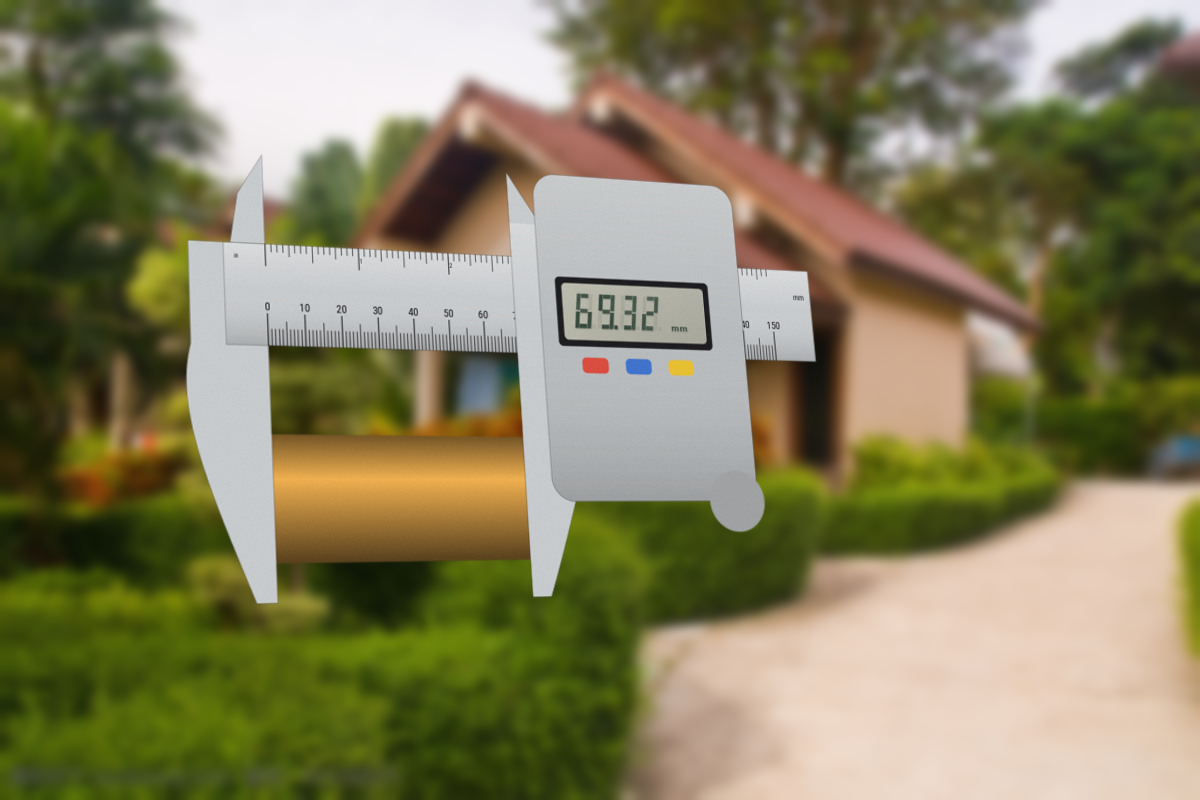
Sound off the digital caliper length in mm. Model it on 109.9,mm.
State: 69.32,mm
